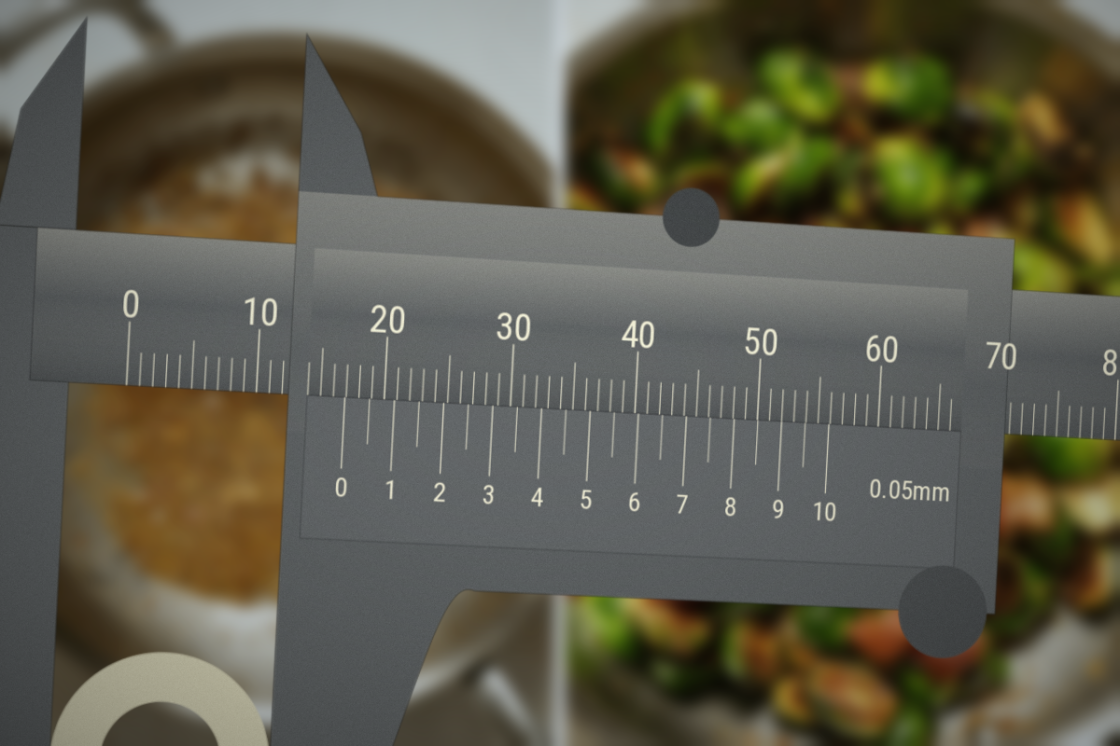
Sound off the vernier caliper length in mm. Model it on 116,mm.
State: 16.9,mm
